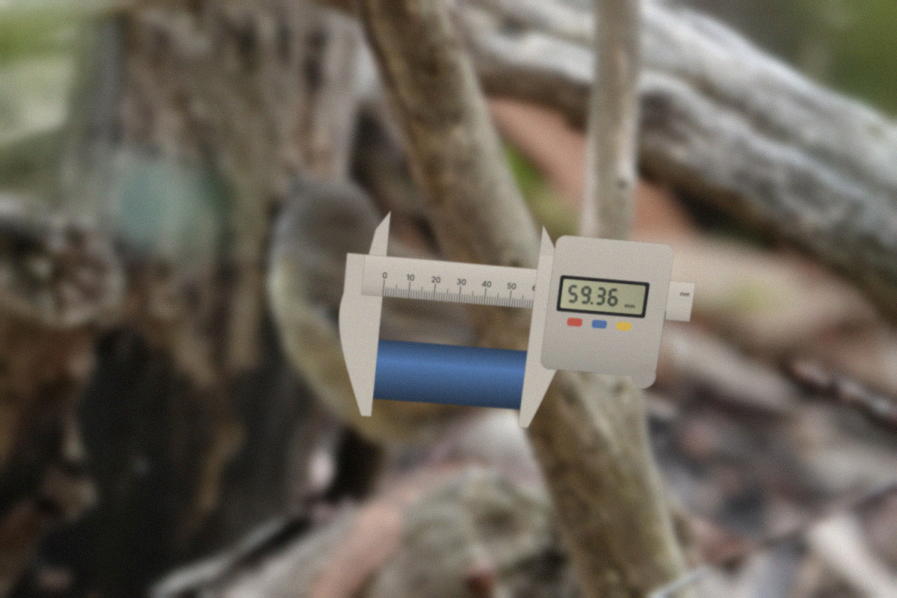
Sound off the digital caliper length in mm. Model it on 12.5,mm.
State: 59.36,mm
